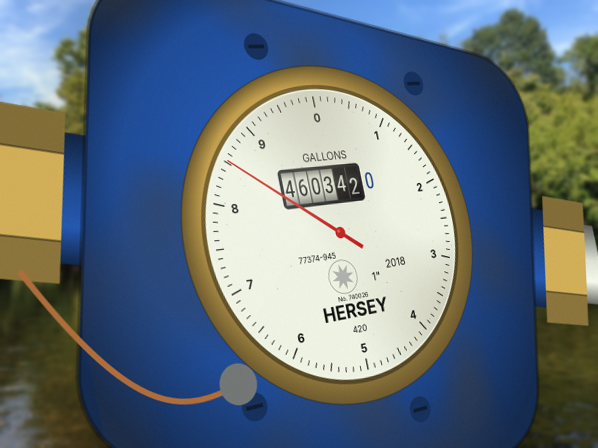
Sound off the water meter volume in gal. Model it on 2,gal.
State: 4603418.5,gal
